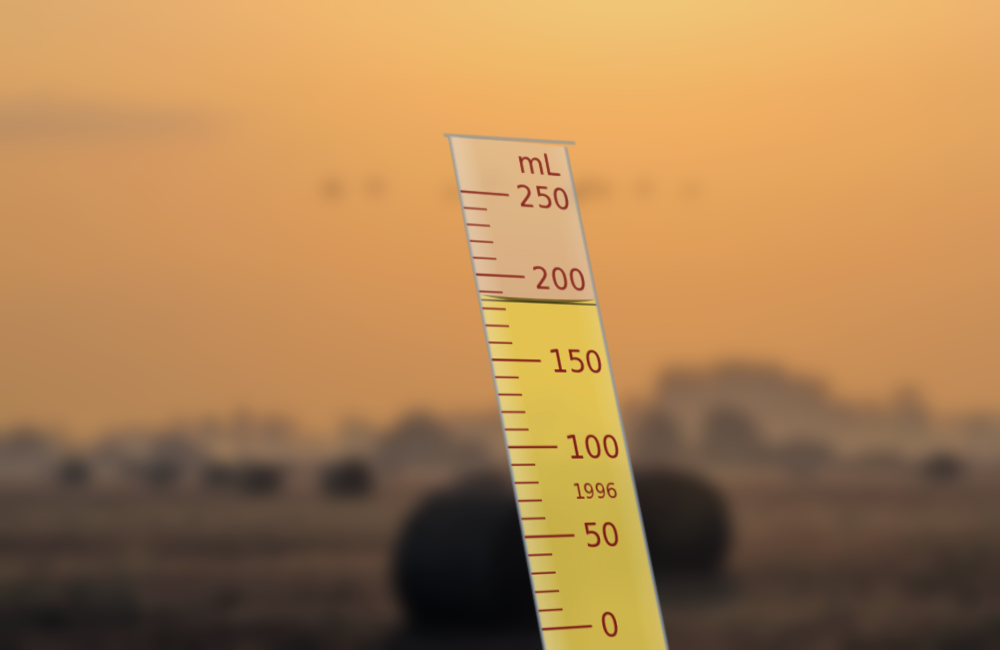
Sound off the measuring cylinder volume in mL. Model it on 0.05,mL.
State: 185,mL
